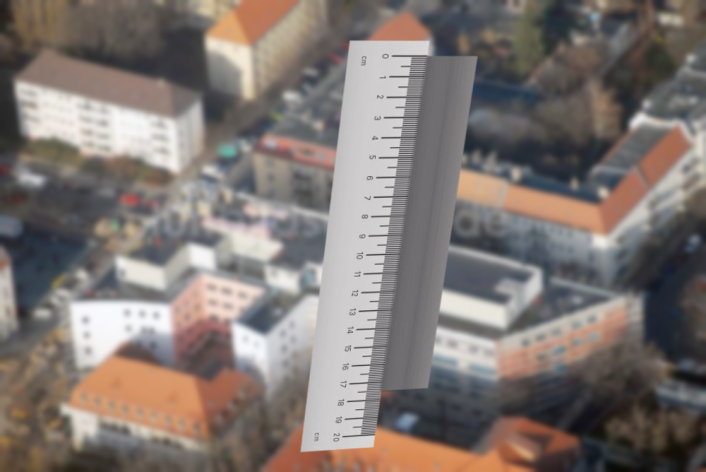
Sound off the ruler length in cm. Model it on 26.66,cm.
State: 17.5,cm
